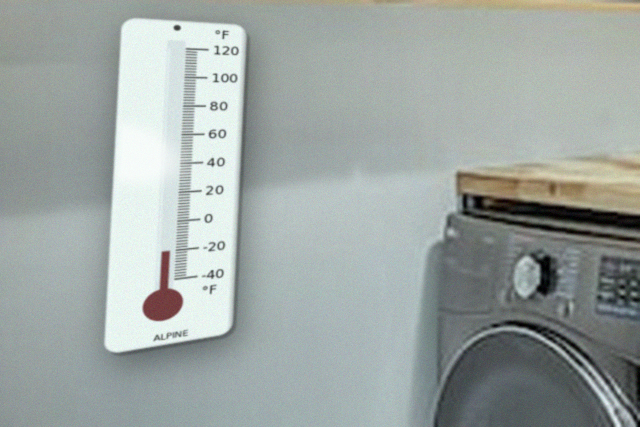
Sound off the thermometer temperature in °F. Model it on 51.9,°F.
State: -20,°F
